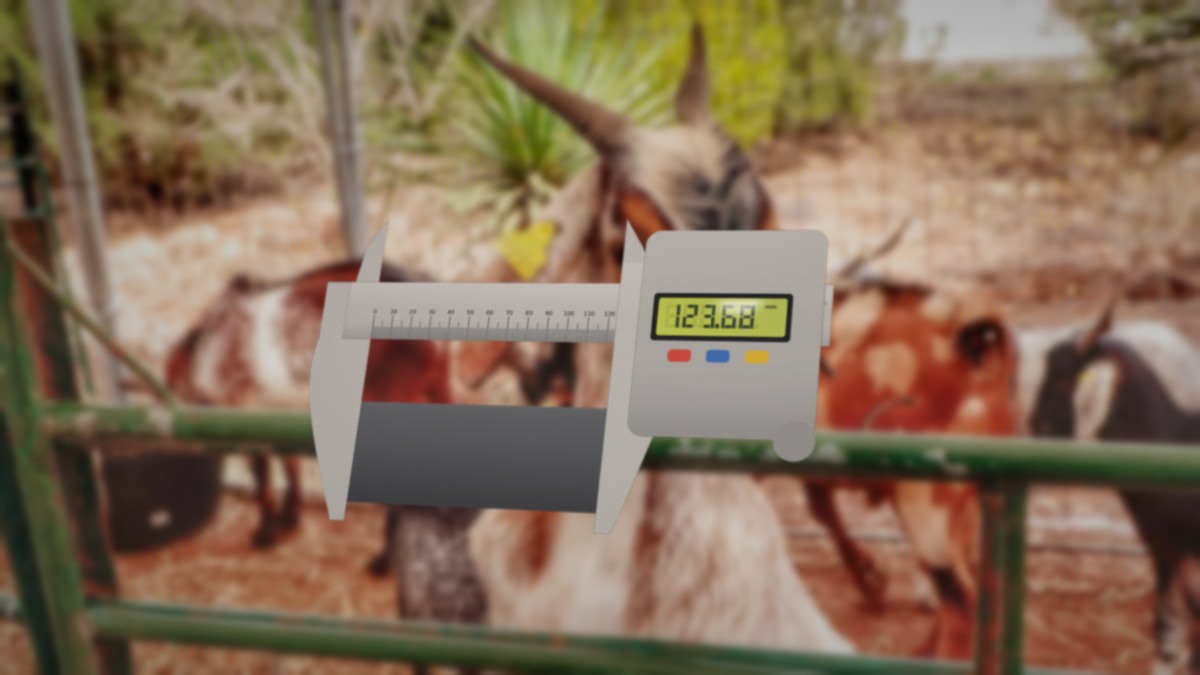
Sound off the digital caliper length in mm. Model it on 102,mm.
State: 123.68,mm
